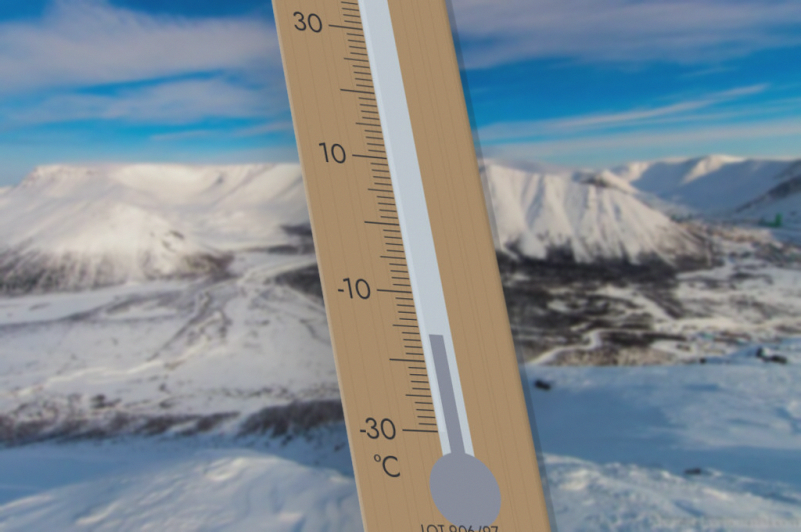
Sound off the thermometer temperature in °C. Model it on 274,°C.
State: -16,°C
